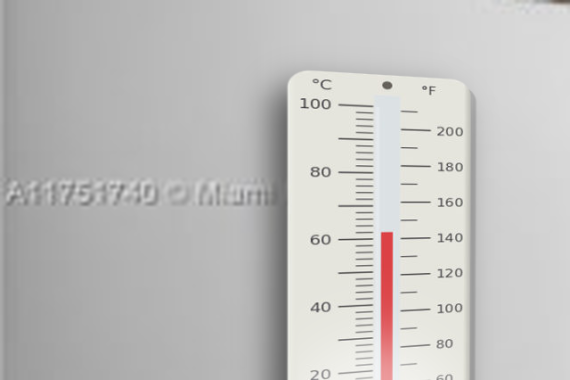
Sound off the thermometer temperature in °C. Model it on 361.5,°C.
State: 62,°C
